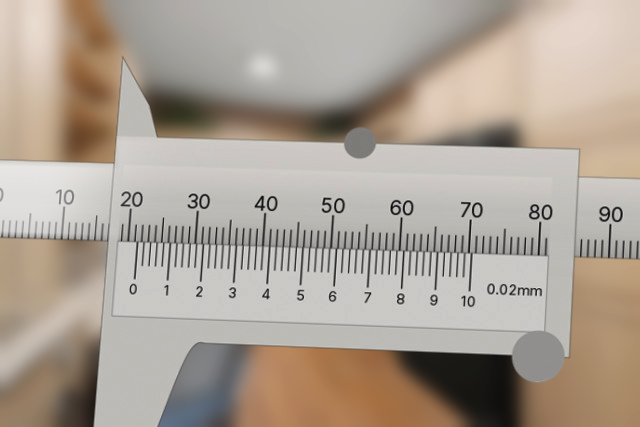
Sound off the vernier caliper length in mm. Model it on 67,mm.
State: 21.4,mm
